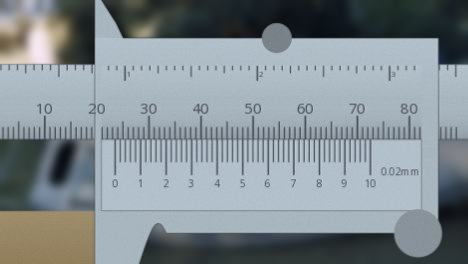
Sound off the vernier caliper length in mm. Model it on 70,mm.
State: 23.5,mm
